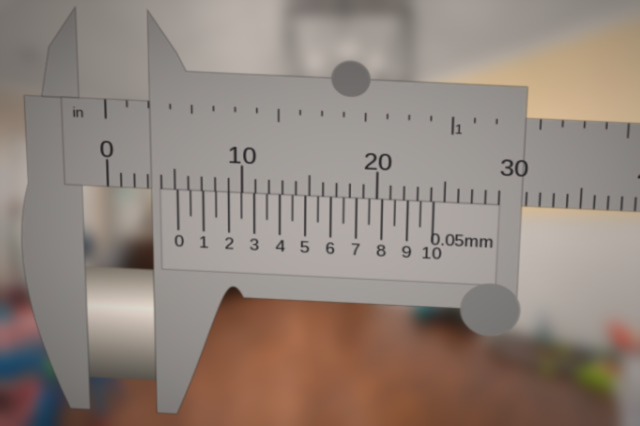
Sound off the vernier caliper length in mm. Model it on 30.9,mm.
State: 5.2,mm
